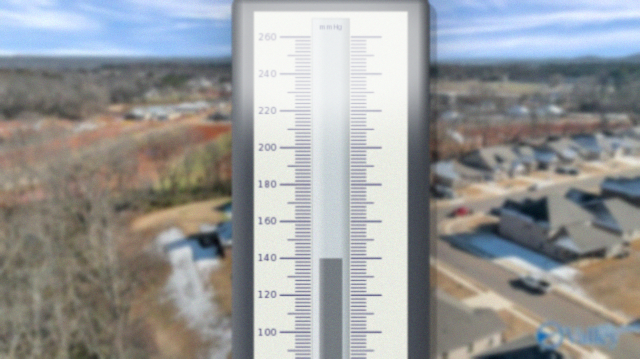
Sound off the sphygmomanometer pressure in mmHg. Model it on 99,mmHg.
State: 140,mmHg
